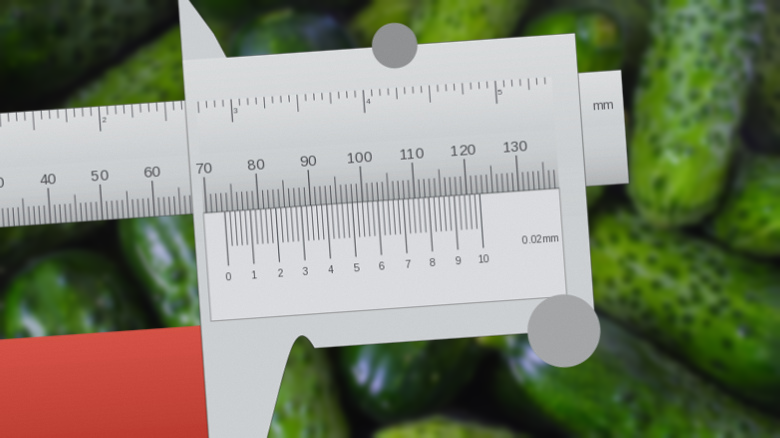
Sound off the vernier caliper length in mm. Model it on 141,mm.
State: 73.5,mm
